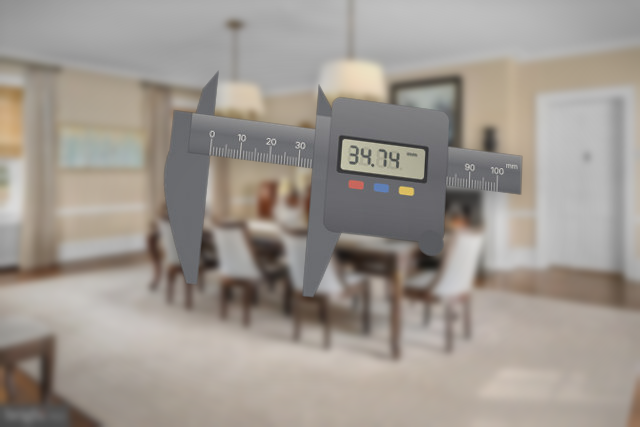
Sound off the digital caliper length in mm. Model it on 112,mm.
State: 34.74,mm
